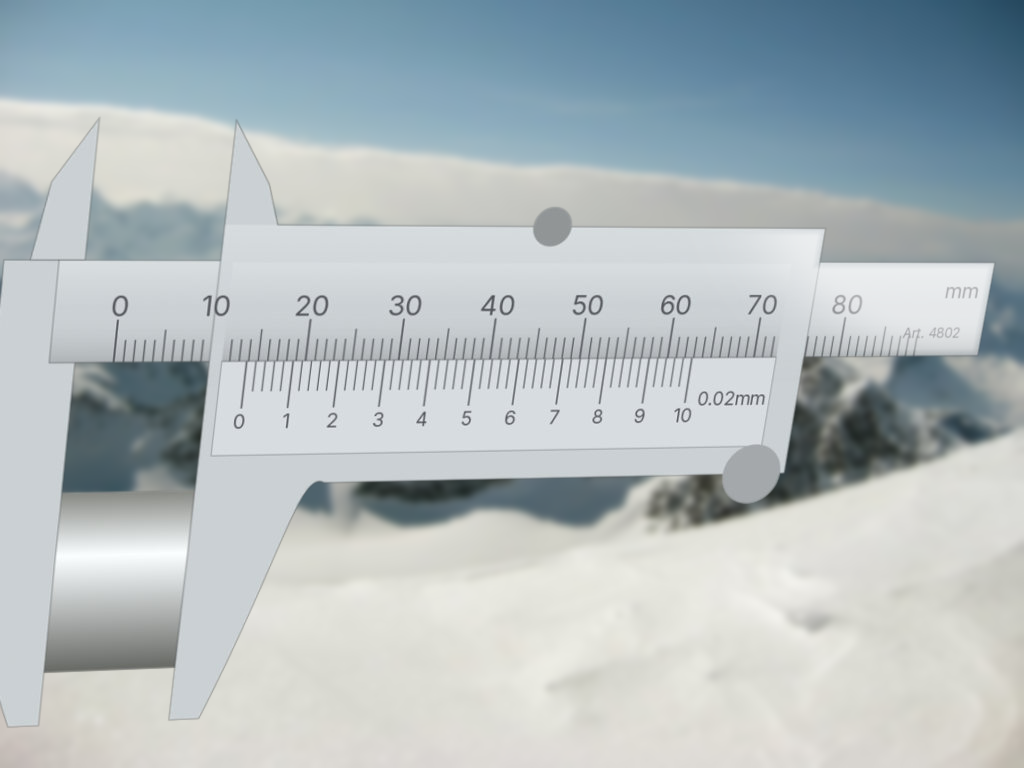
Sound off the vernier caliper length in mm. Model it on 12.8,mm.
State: 13.8,mm
